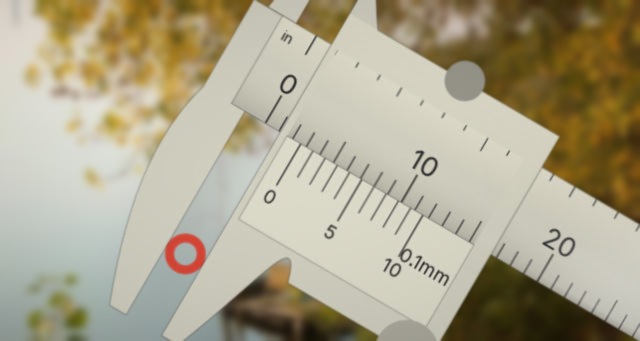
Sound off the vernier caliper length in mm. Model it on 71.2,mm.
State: 2.6,mm
